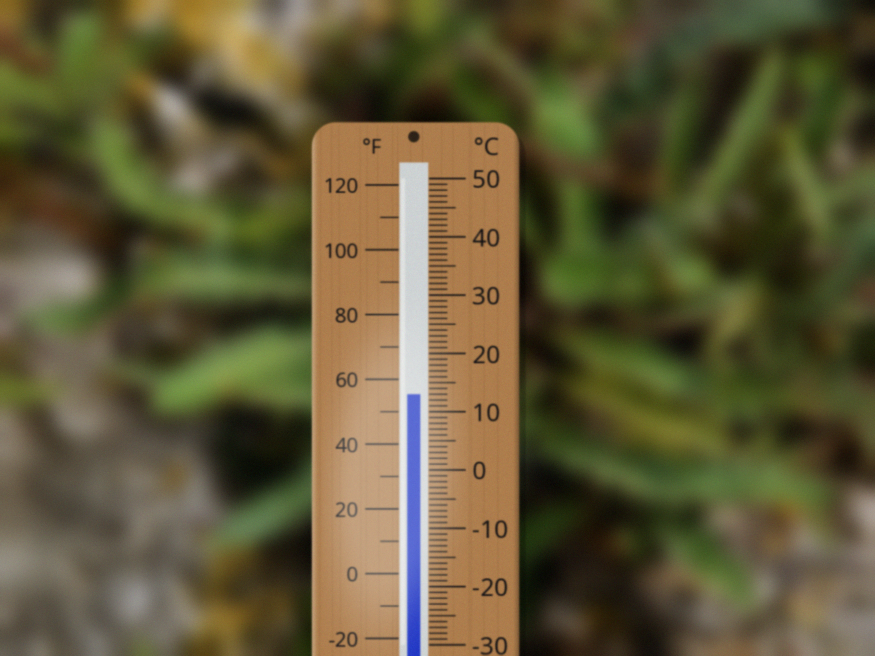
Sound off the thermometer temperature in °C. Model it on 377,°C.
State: 13,°C
